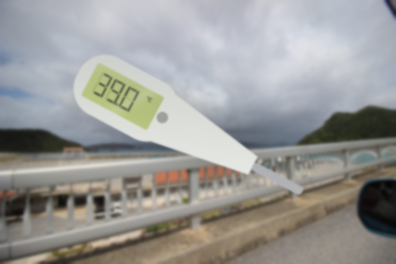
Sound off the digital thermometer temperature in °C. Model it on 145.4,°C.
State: 39.0,°C
